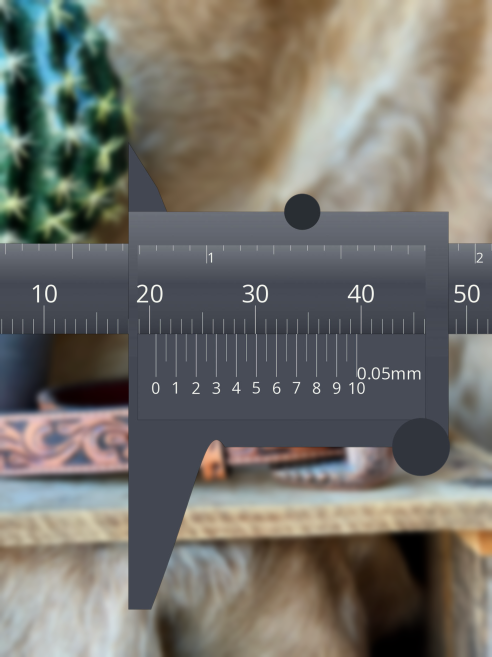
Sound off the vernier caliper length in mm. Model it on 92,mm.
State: 20.6,mm
